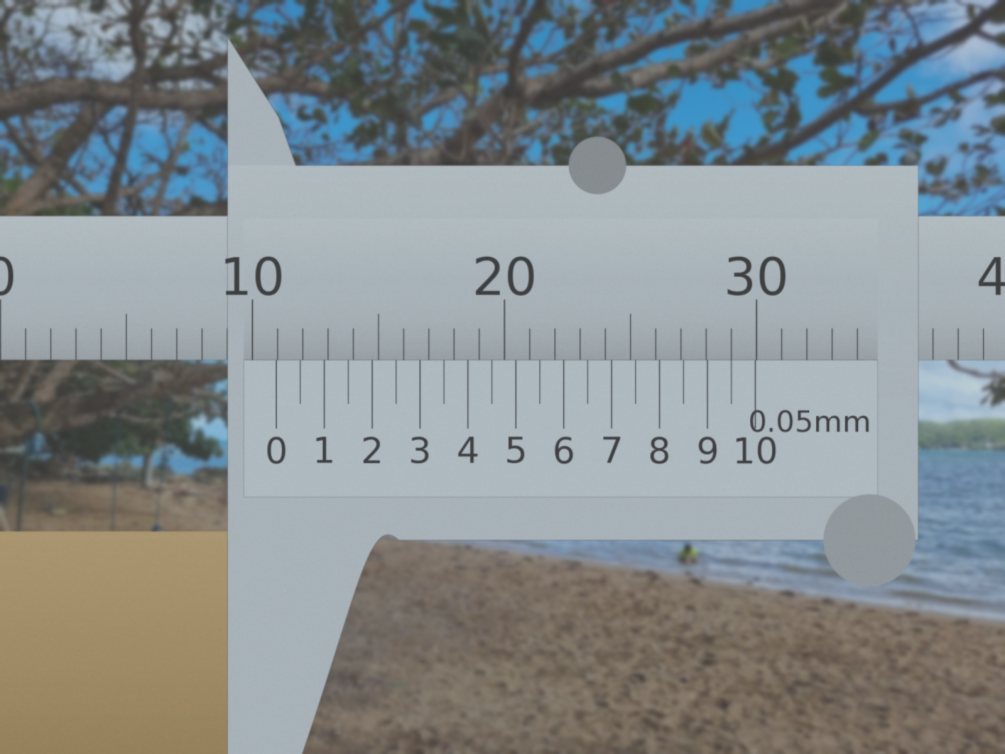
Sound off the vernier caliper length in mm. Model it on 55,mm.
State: 10.95,mm
